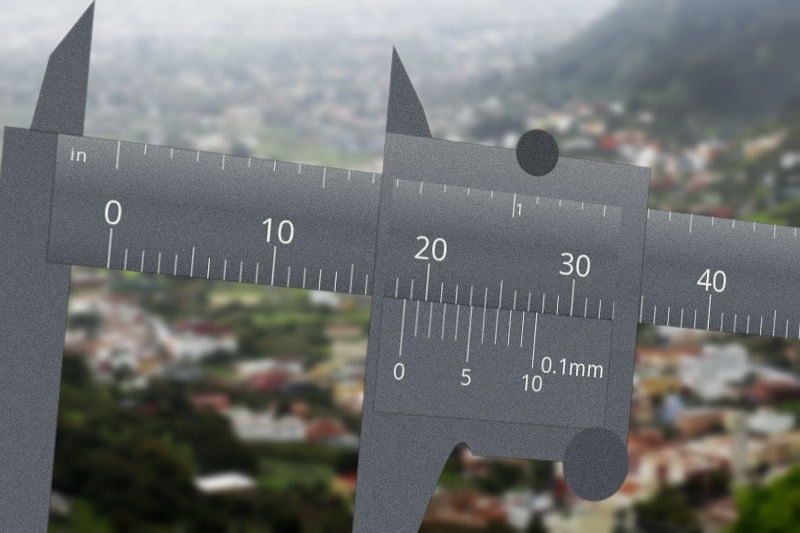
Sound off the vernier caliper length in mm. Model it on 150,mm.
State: 18.6,mm
